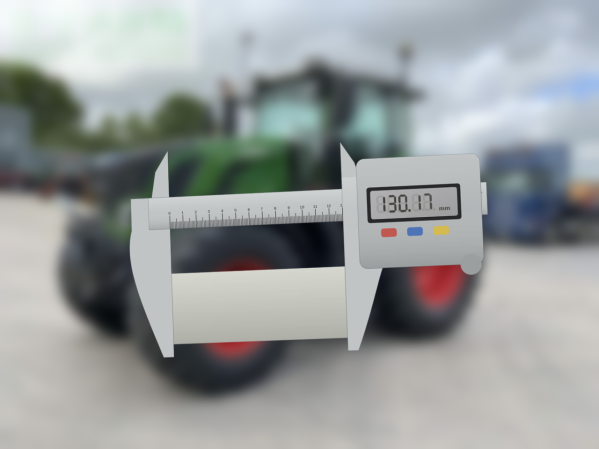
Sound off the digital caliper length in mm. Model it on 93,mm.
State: 130.17,mm
